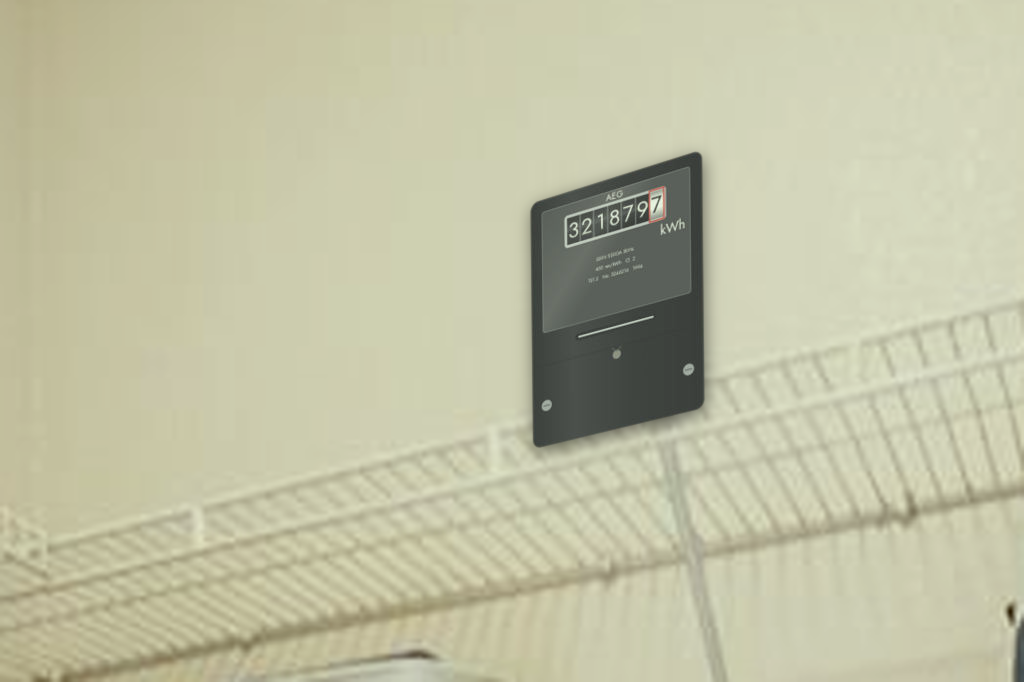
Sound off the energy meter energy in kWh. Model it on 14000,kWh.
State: 321879.7,kWh
